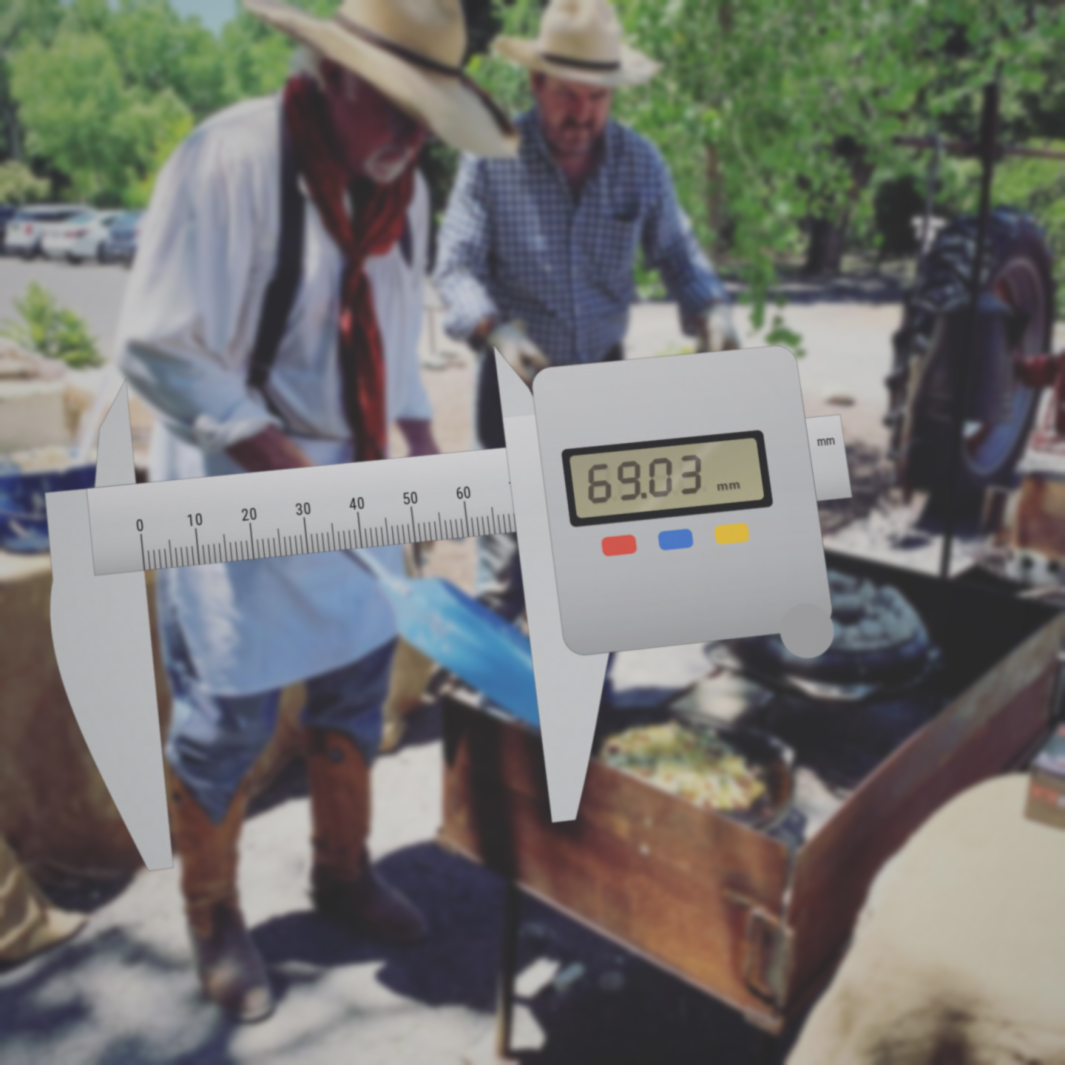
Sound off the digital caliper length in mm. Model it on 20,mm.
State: 69.03,mm
